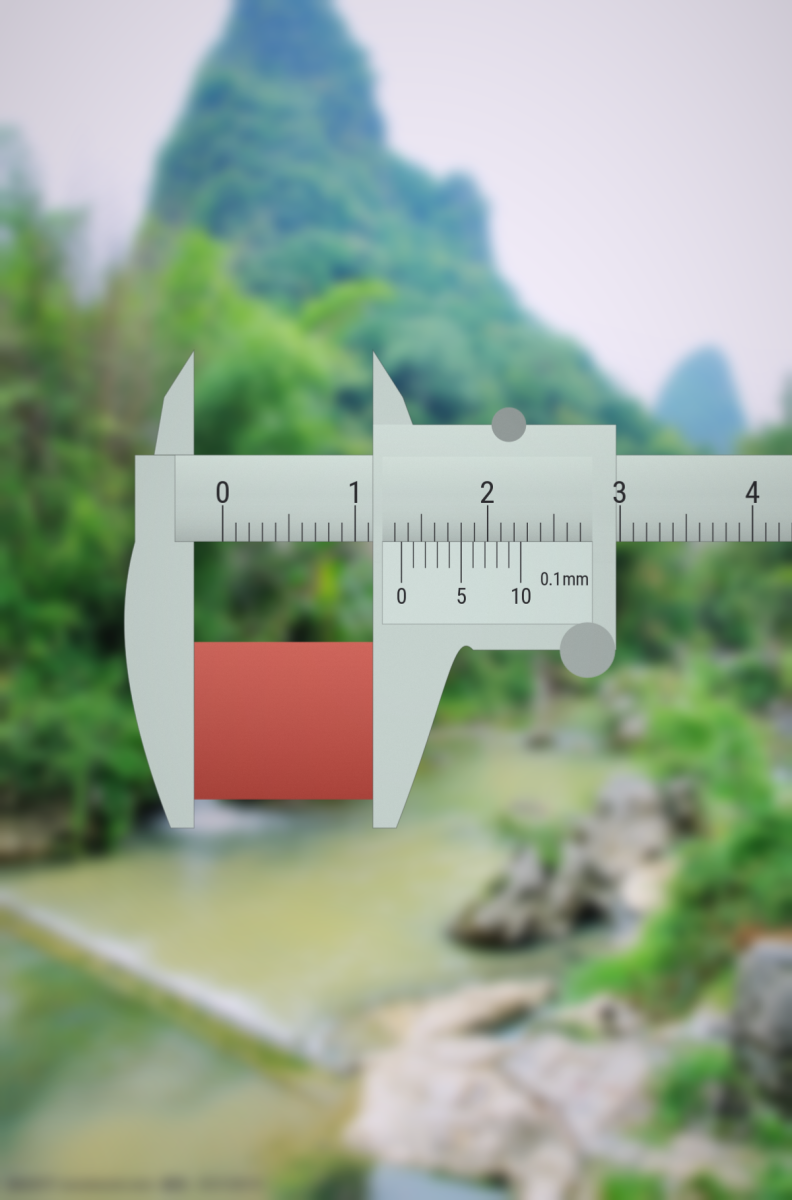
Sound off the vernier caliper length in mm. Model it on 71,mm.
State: 13.5,mm
